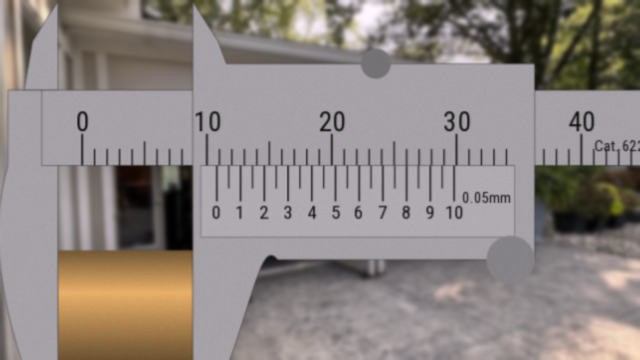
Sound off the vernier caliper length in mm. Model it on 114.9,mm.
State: 10.8,mm
